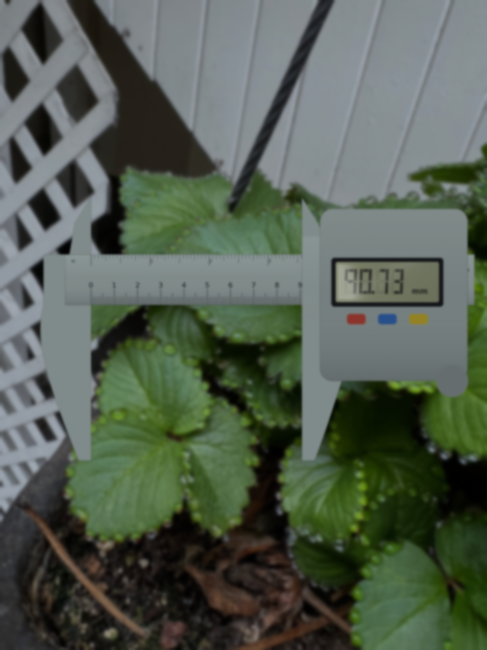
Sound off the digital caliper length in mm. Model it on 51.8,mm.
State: 90.73,mm
